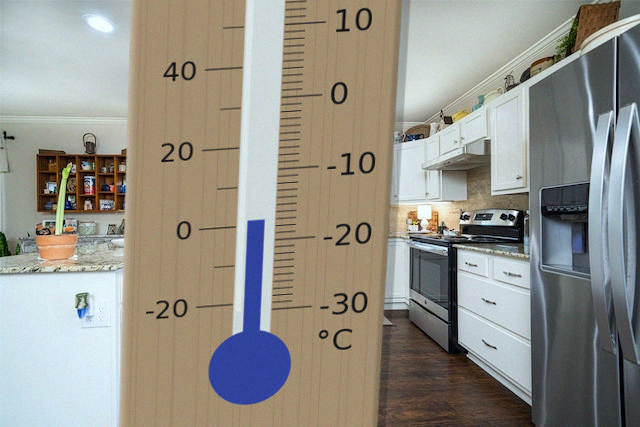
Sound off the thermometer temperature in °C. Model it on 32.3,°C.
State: -17,°C
